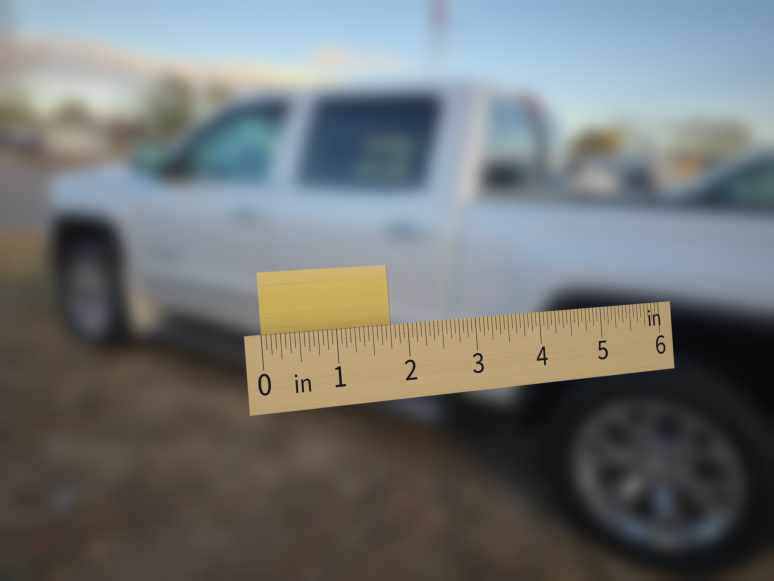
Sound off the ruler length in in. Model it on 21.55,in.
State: 1.75,in
